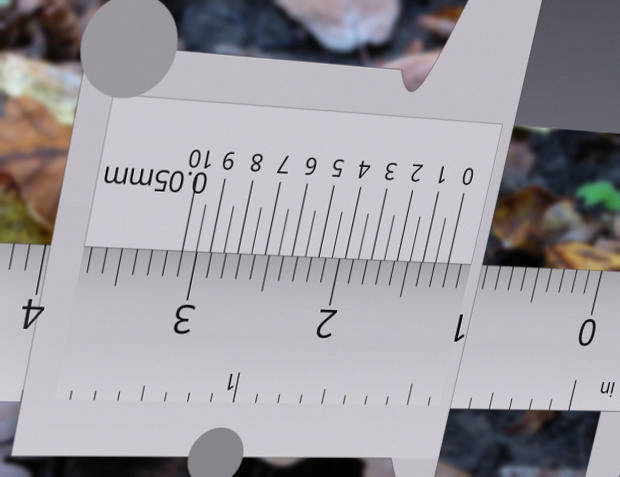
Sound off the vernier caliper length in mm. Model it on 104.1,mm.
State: 12.0,mm
